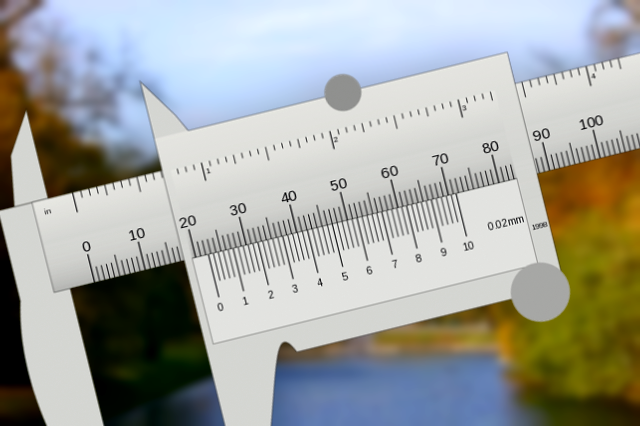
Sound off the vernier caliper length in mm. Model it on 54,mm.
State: 22.5,mm
